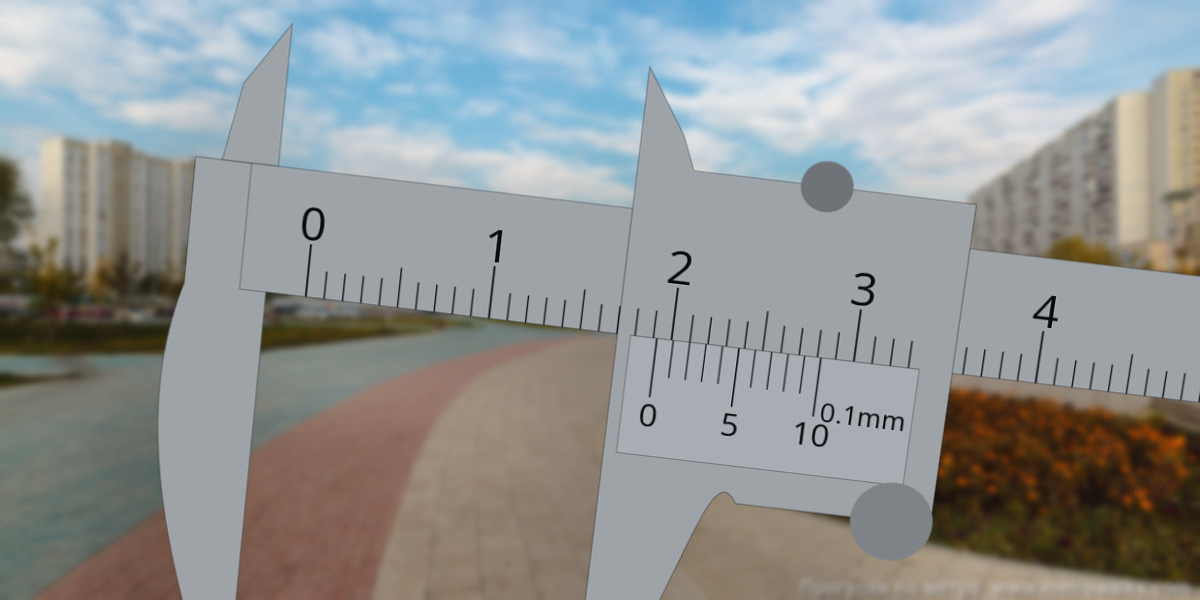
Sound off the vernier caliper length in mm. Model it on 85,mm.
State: 19.2,mm
